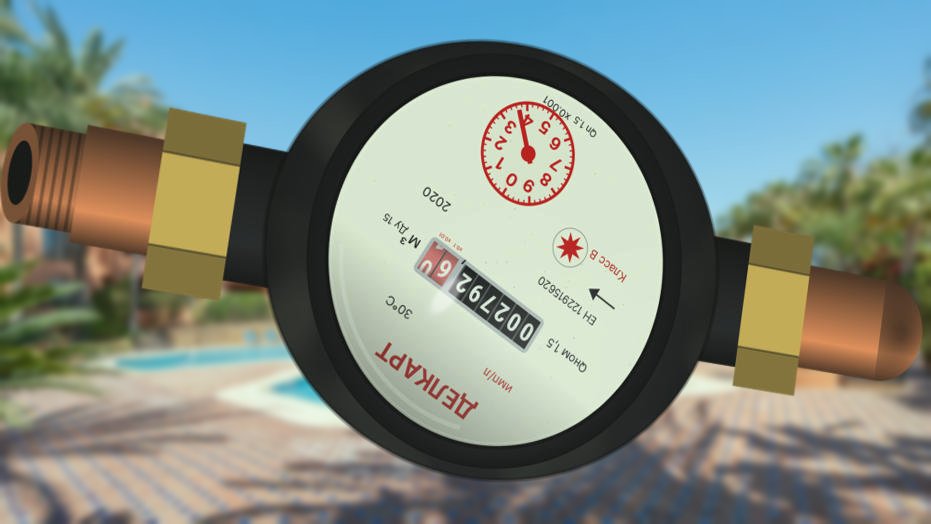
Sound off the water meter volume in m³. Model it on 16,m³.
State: 2792.603,m³
